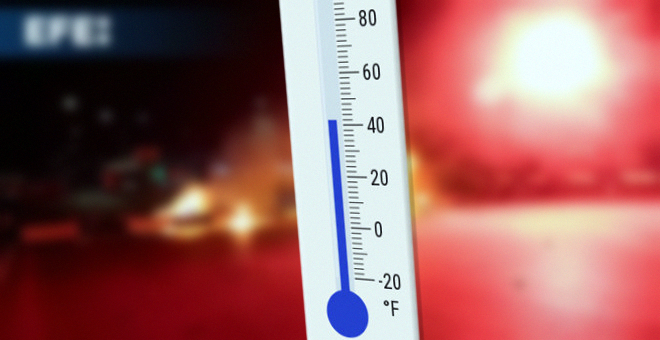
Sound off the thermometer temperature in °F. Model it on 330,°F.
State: 42,°F
